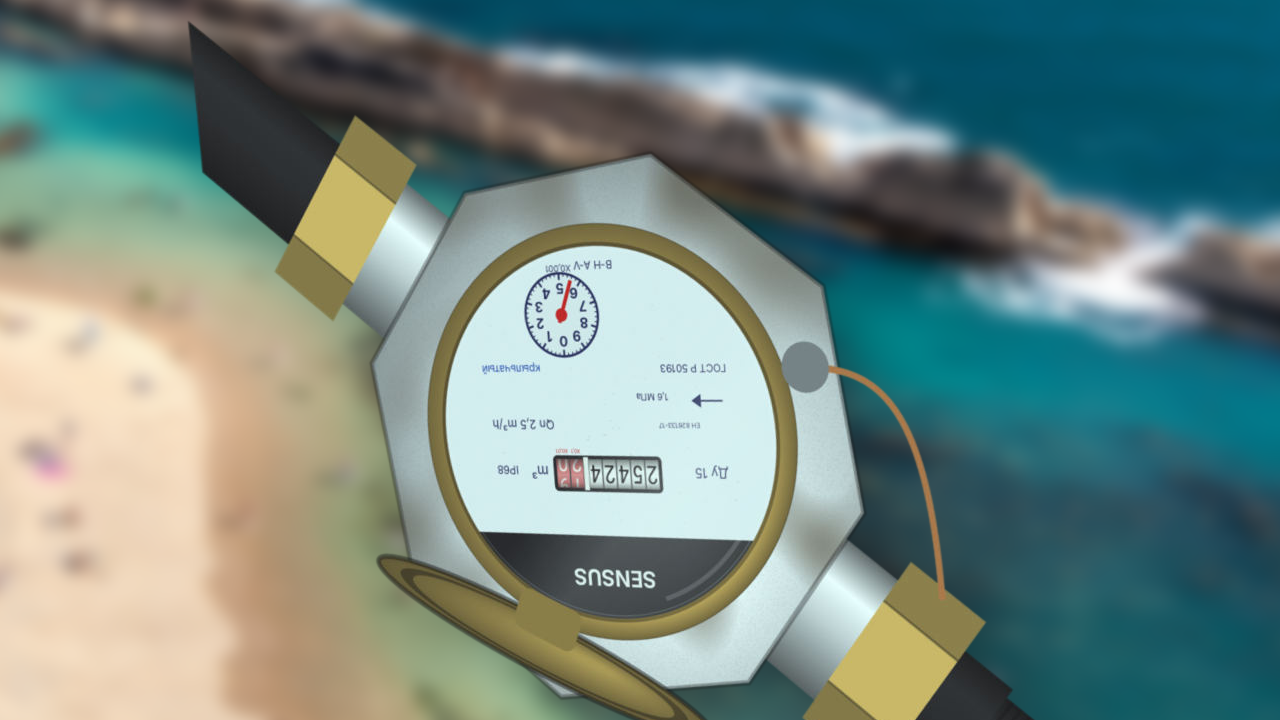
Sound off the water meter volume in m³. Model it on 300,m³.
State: 25424.195,m³
